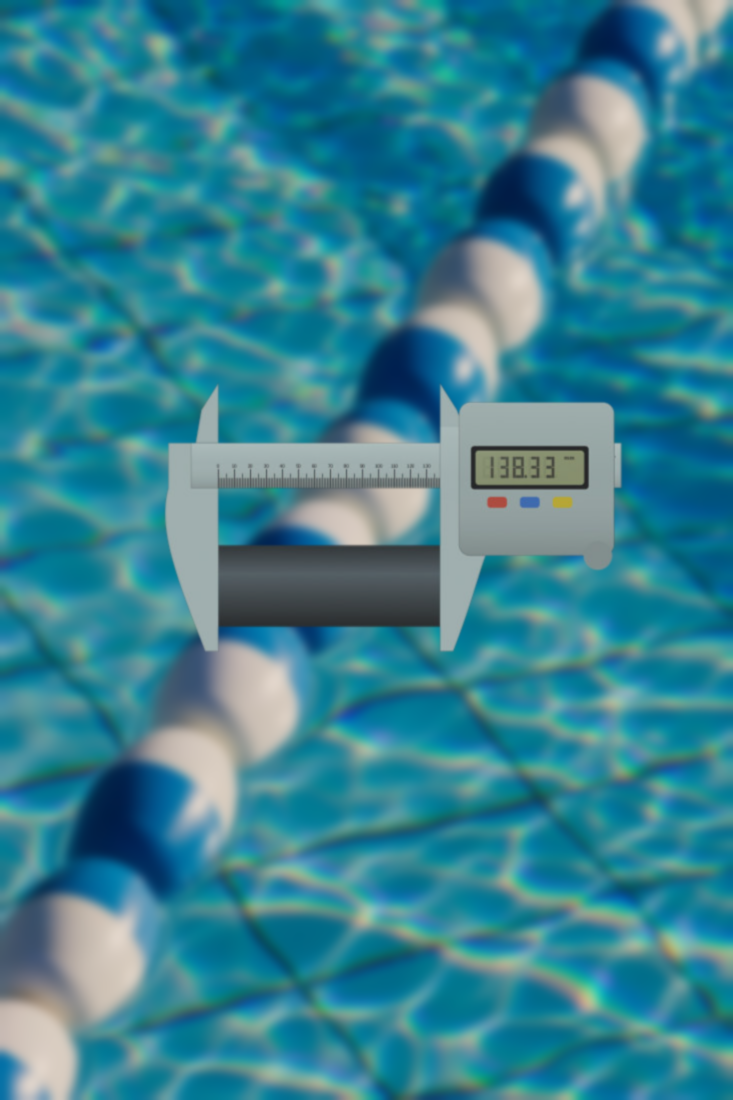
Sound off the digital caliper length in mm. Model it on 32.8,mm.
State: 138.33,mm
